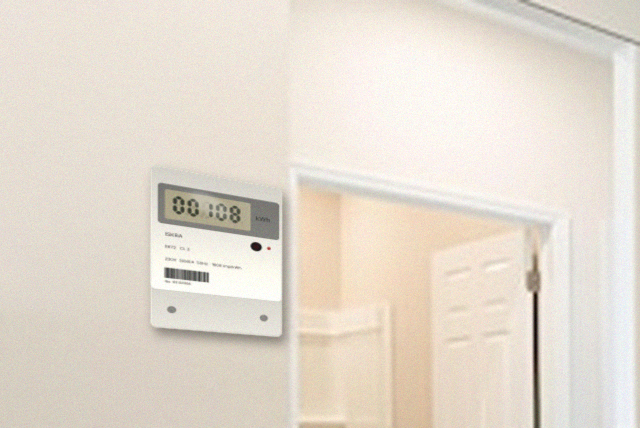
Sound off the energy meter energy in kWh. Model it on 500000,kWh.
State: 108,kWh
